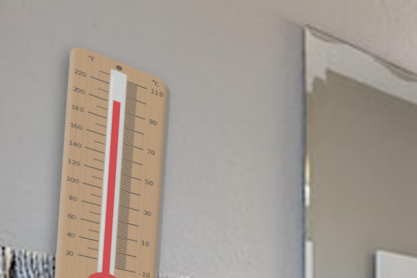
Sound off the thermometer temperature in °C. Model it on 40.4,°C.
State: 95,°C
